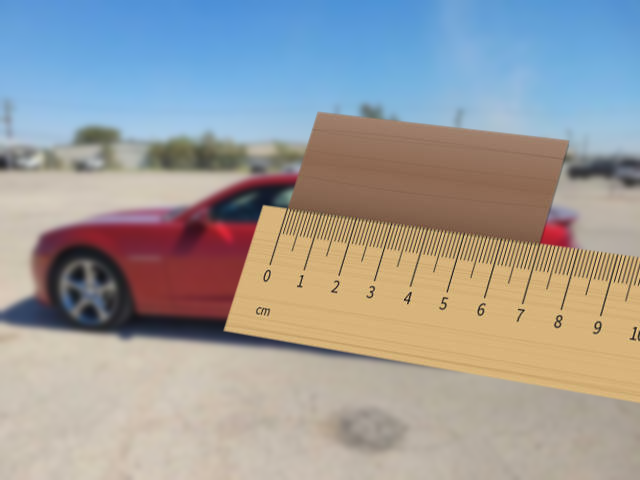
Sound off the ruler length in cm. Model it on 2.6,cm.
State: 7,cm
